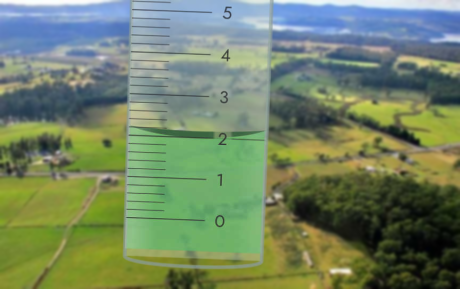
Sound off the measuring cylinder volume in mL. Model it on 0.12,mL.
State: 2,mL
